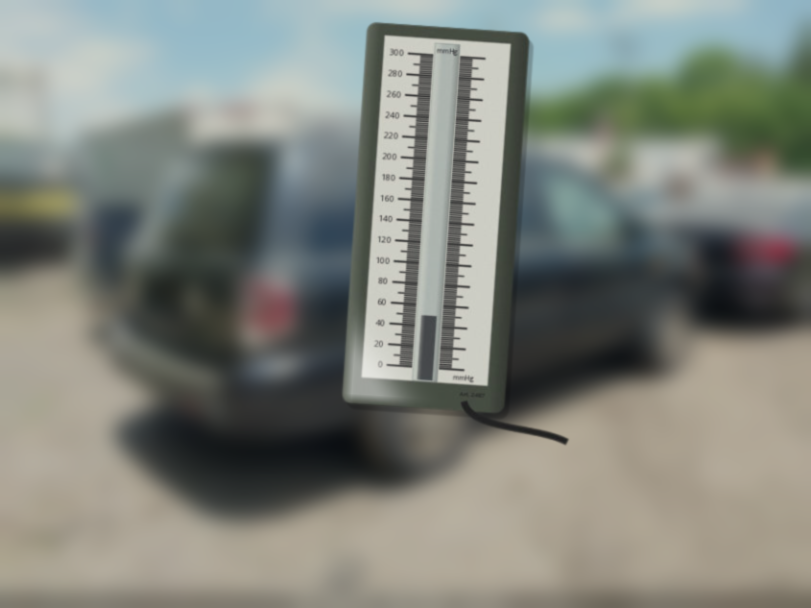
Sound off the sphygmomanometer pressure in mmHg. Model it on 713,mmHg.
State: 50,mmHg
